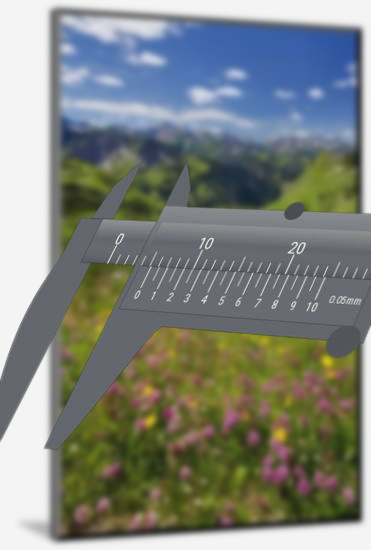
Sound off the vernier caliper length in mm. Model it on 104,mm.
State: 5.2,mm
